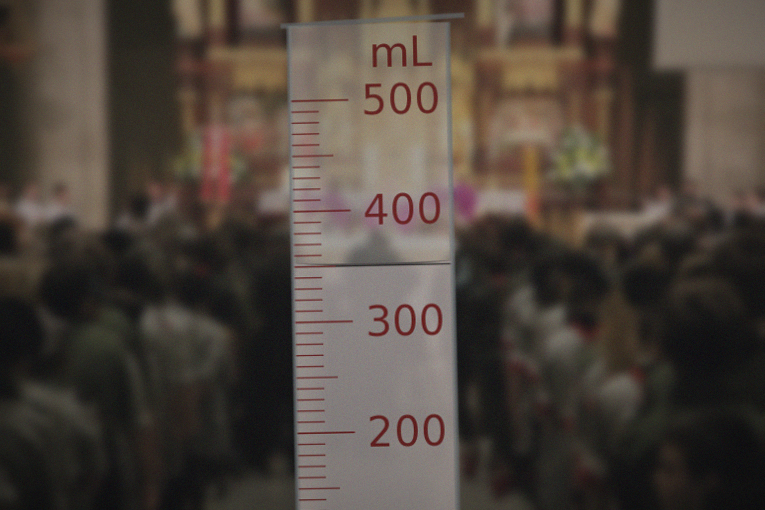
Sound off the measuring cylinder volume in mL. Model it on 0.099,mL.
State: 350,mL
